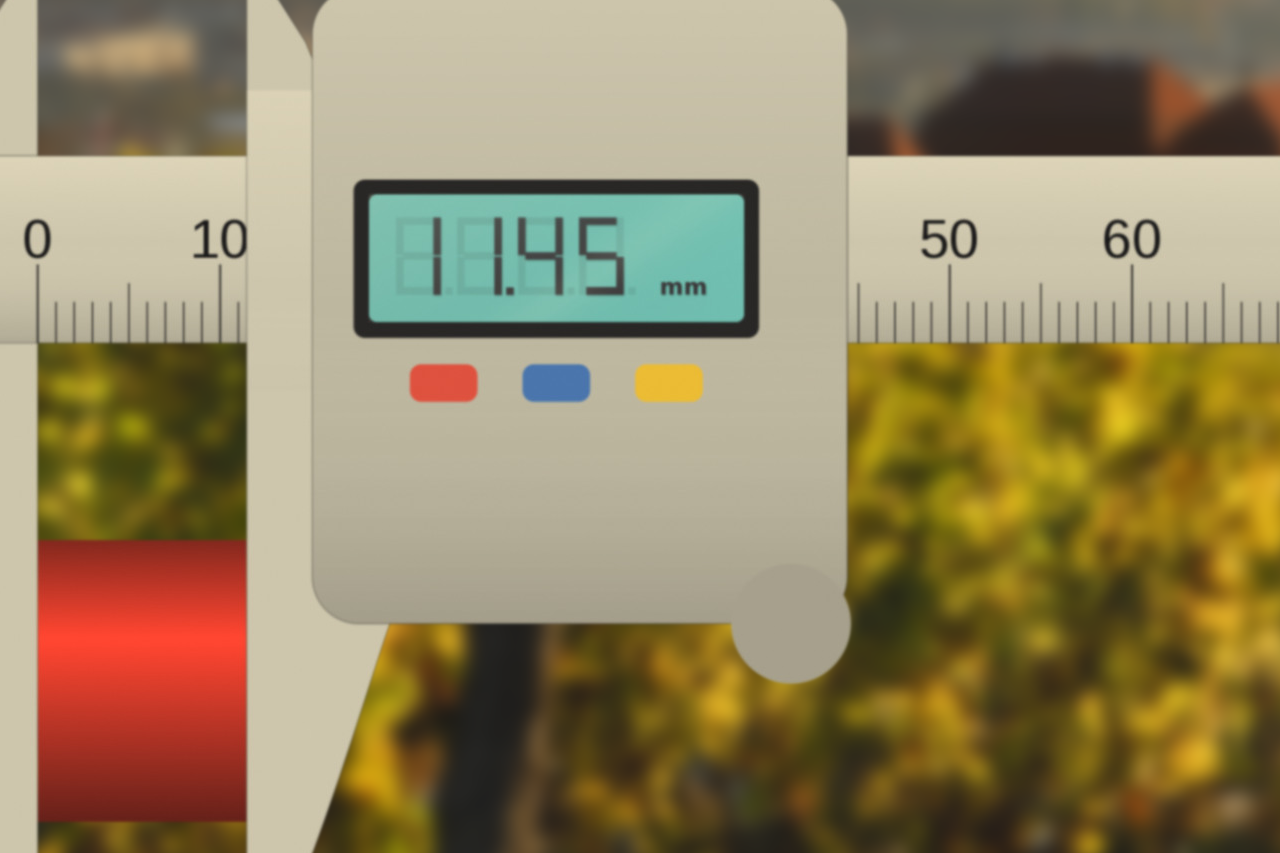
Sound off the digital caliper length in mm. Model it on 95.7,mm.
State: 11.45,mm
